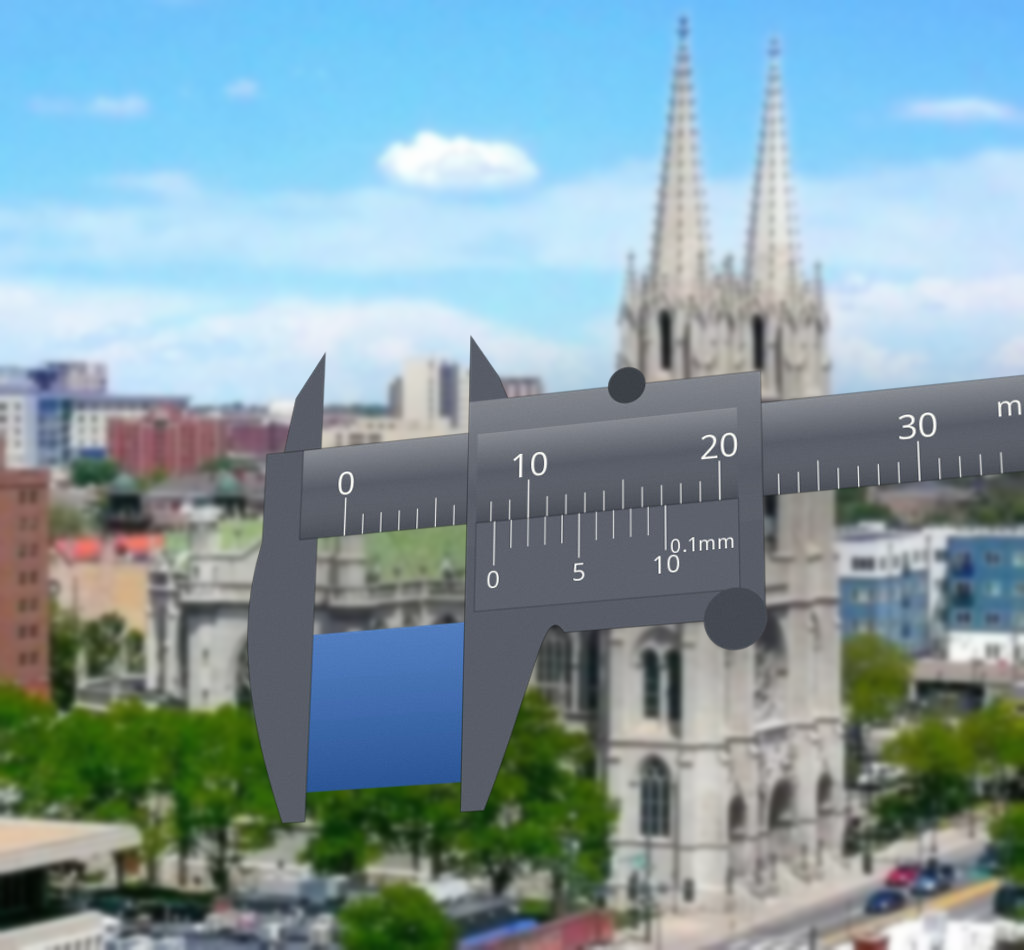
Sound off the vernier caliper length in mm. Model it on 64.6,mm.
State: 8.2,mm
